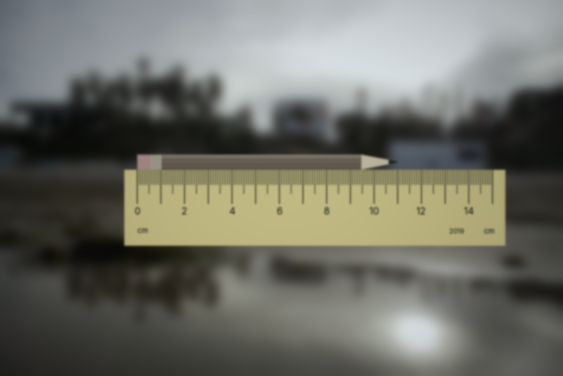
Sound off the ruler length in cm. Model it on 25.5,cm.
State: 11,cm
